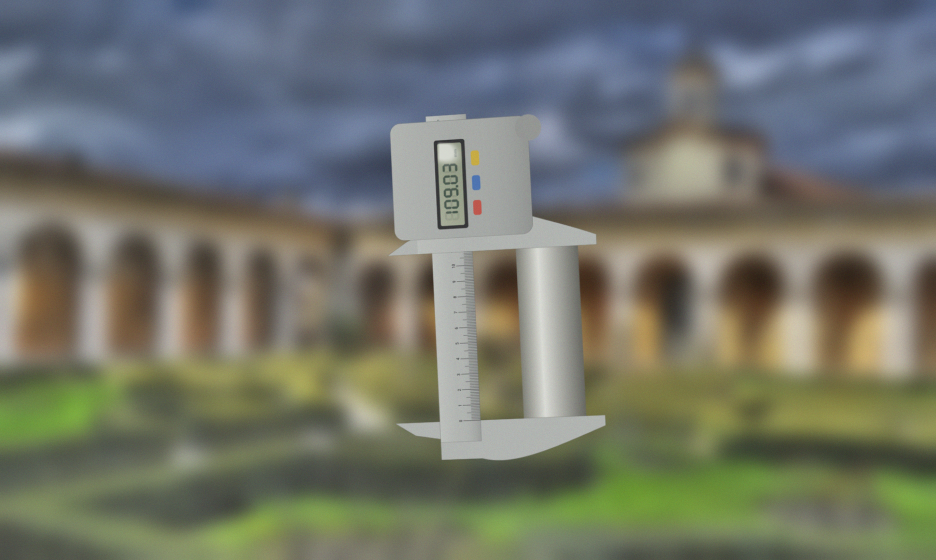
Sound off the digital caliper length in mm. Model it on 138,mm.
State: 109.03,mm
